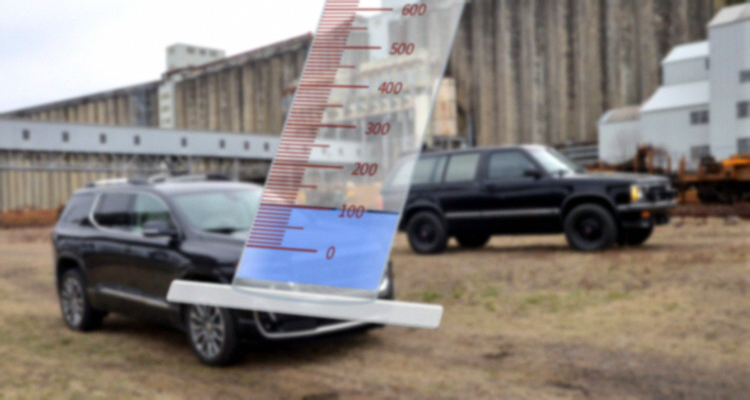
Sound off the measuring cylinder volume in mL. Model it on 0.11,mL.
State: 100,mL
